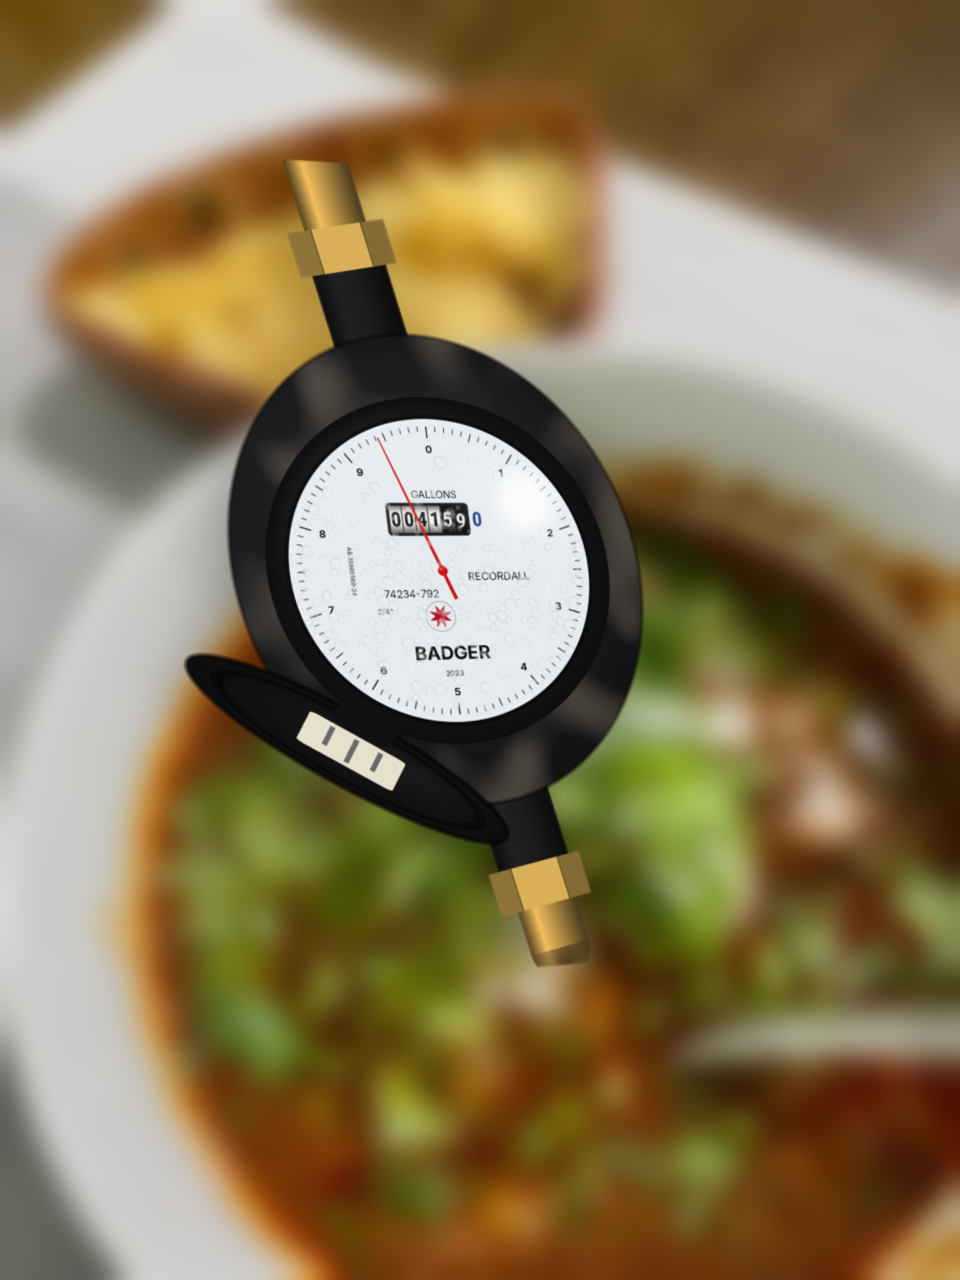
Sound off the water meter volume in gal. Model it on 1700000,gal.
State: 41589.4,gal
